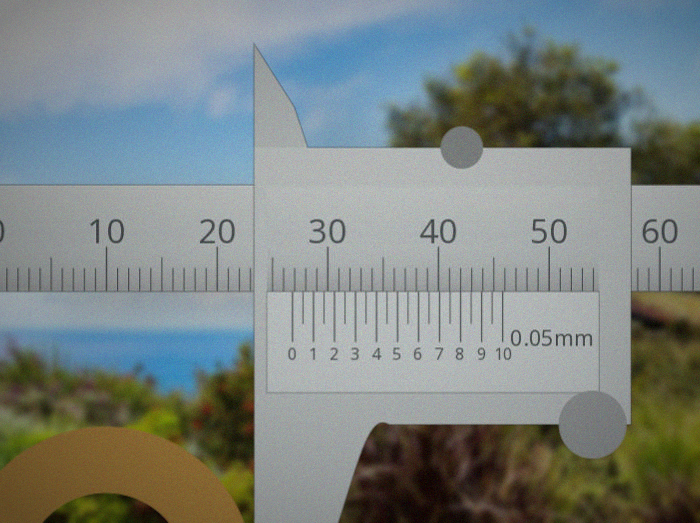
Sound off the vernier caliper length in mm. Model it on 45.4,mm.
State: 26.8,mm
